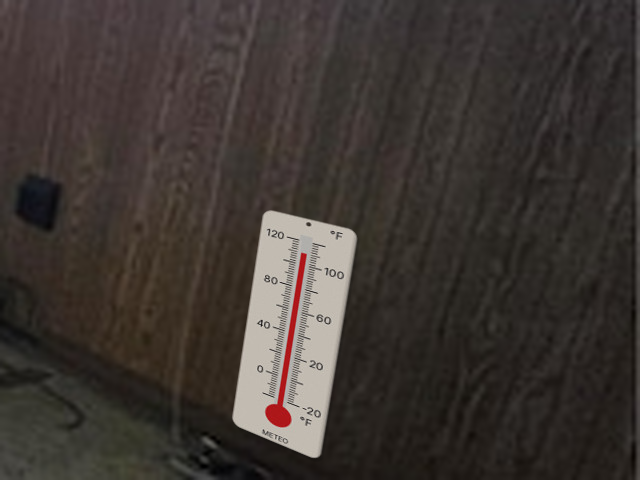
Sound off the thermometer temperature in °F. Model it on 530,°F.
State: 110,°F
